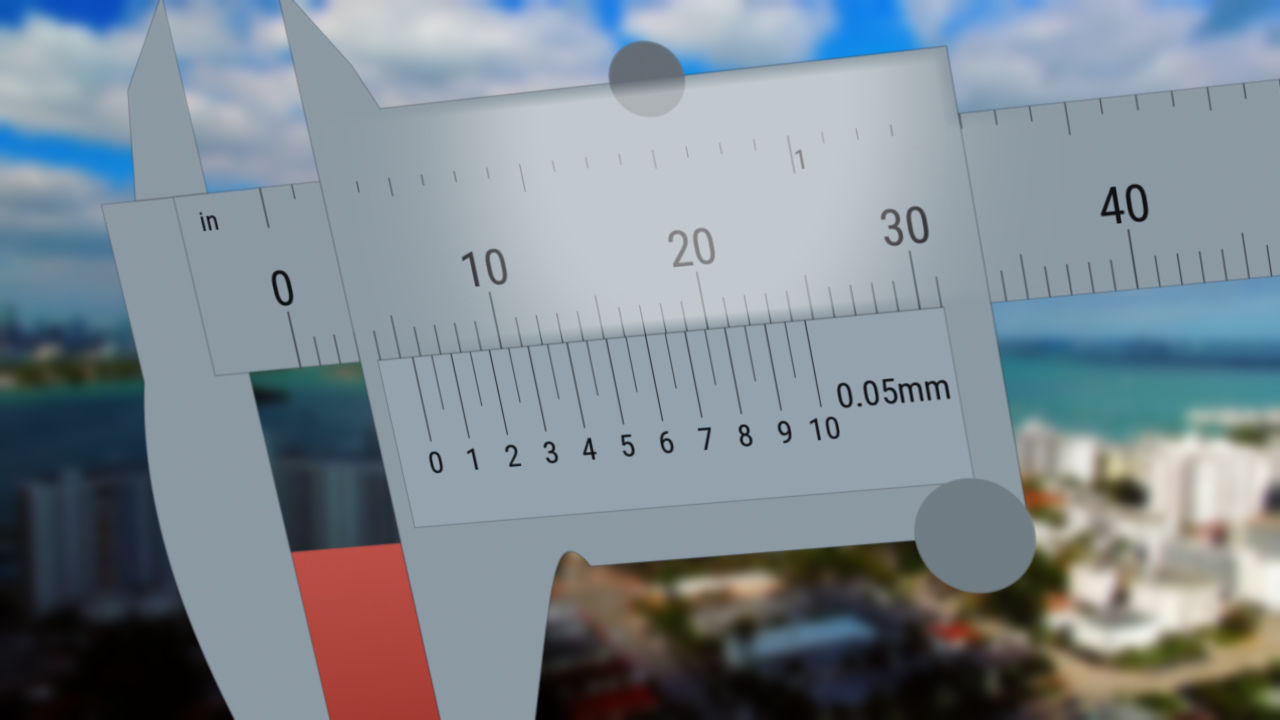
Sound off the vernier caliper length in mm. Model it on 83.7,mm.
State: 5.6,mm
